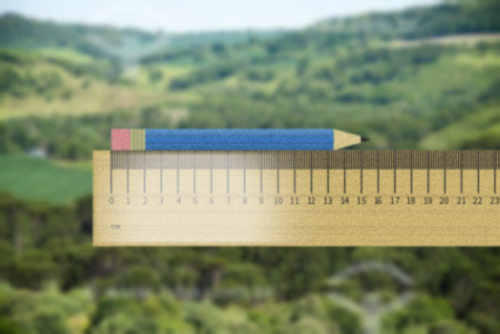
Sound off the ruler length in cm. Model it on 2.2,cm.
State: 15.5,cm
